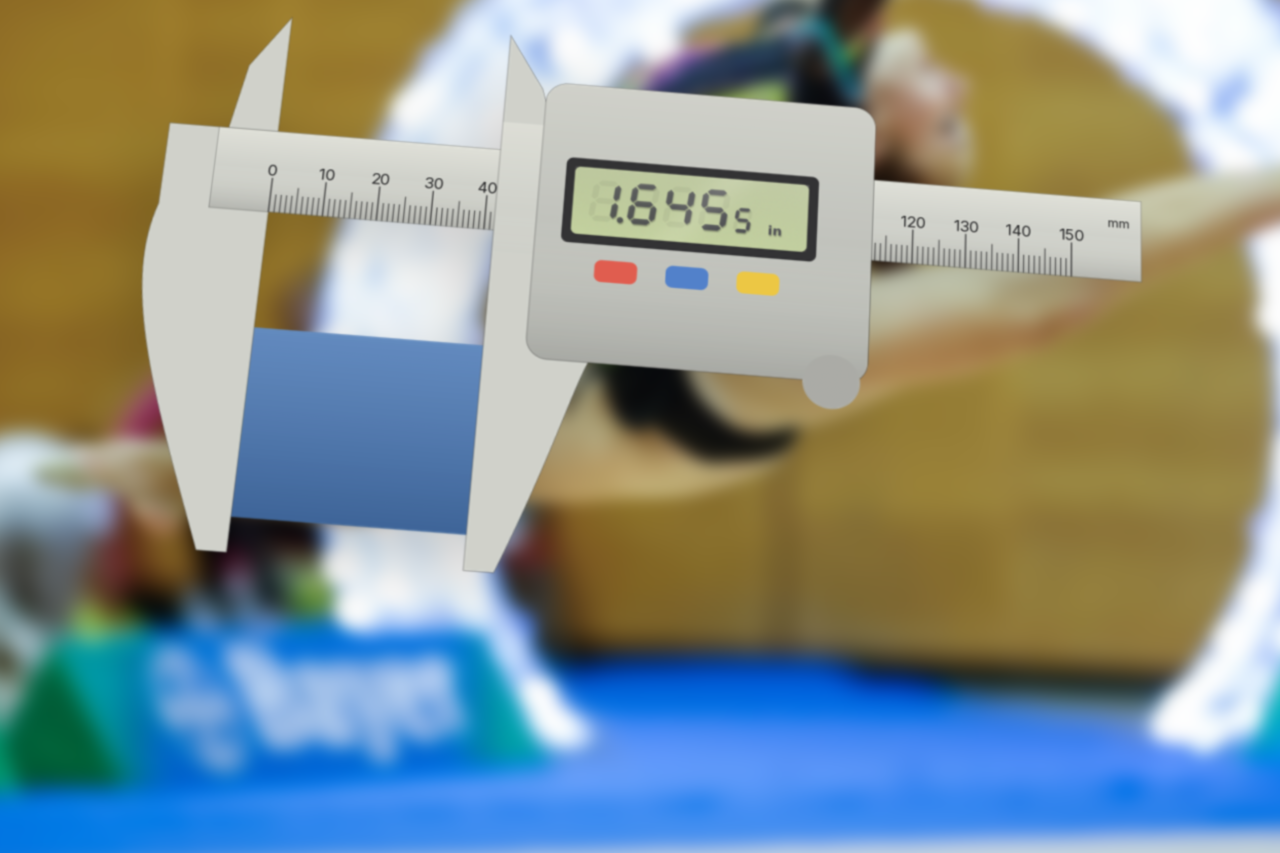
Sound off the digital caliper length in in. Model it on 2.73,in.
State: 1.6455,in
